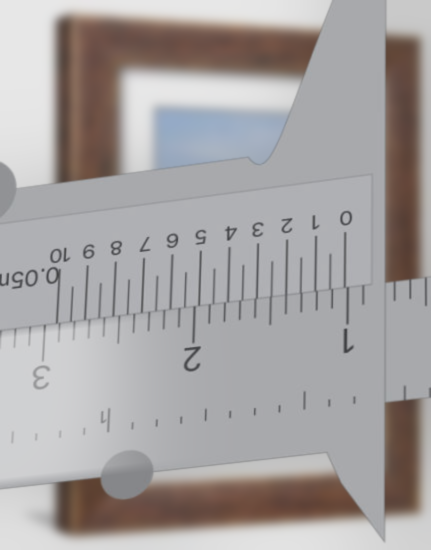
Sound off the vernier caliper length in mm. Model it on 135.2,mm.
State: 10.2,mm
